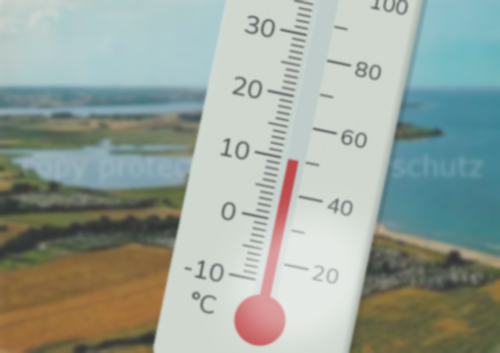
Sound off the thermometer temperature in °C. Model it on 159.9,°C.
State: 10,°C
